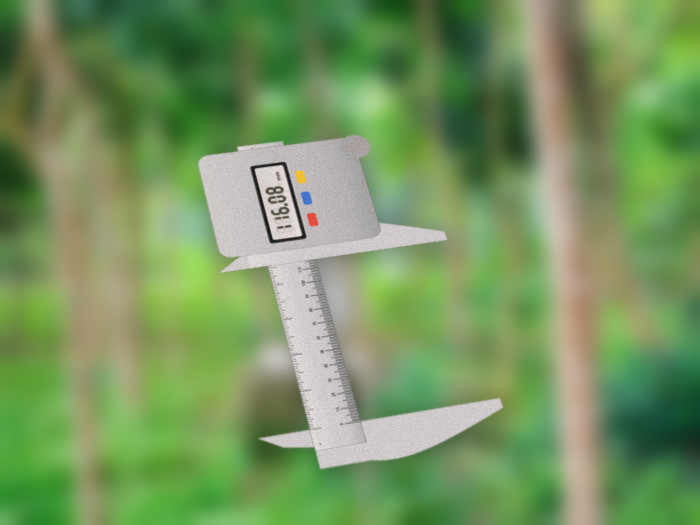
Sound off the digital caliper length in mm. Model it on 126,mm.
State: 116.08,mm
